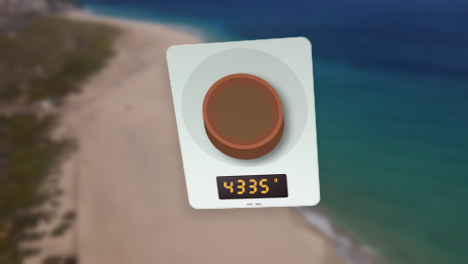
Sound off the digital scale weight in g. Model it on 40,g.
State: 4335,g
